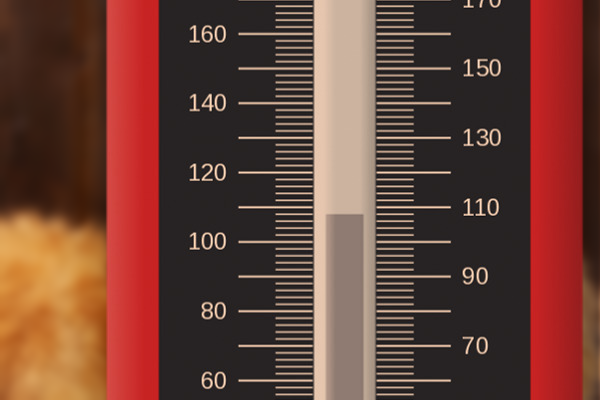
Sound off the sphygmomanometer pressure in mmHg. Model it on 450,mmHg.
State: 108,mmHg
